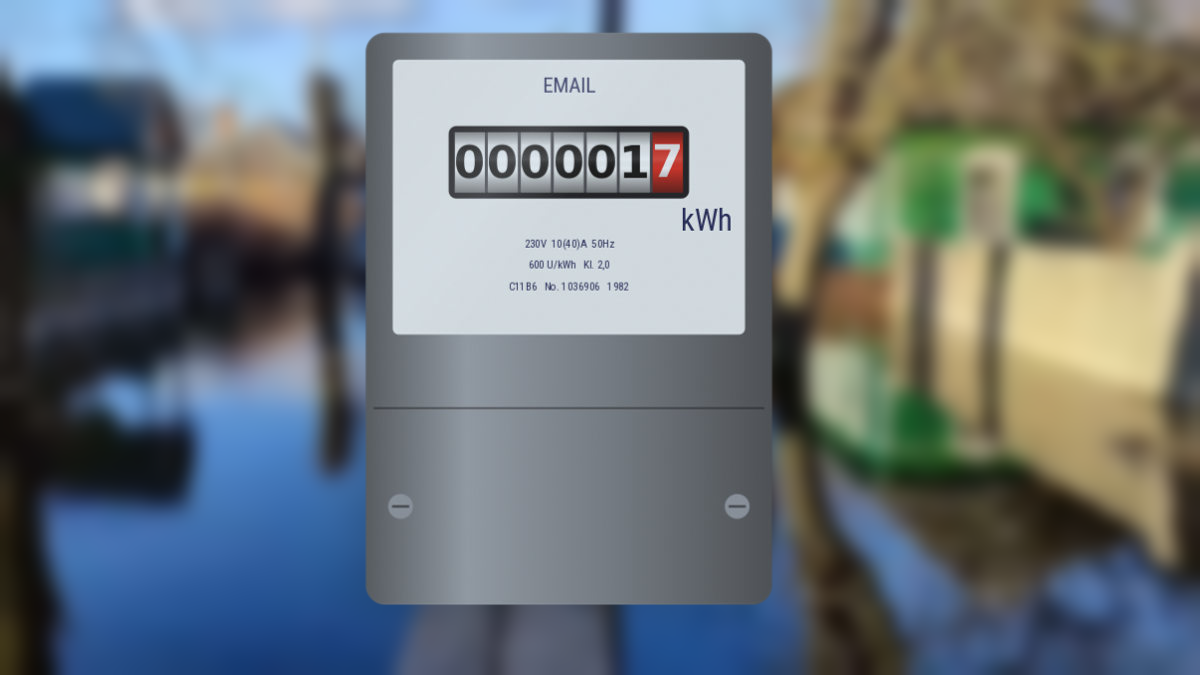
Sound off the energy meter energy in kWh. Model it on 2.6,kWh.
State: 1.7,kWh
